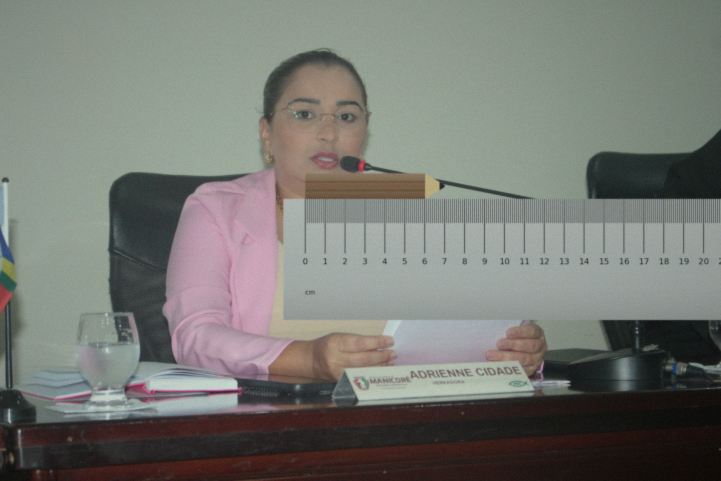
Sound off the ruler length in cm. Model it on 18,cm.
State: 7,cm
